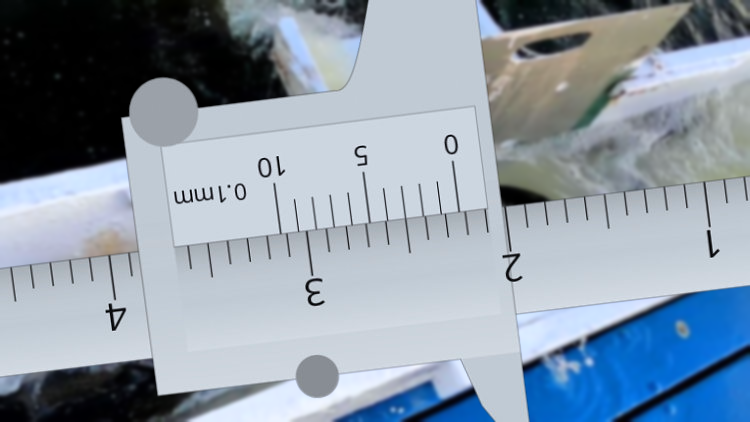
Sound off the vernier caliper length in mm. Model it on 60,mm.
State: 22.3,mm
